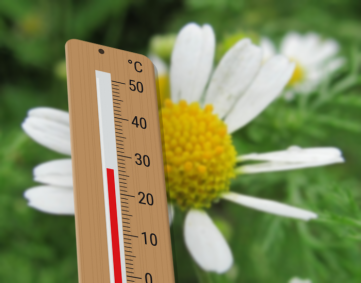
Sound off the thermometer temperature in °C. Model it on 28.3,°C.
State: 26,°C
